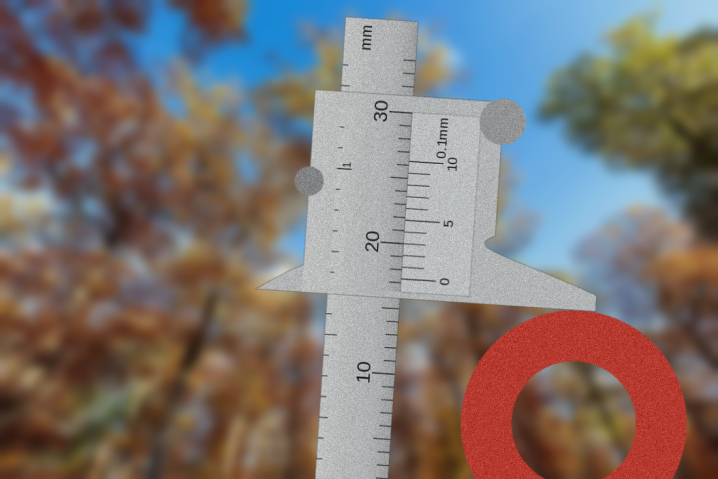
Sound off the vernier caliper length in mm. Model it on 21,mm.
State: 17.3,mm
